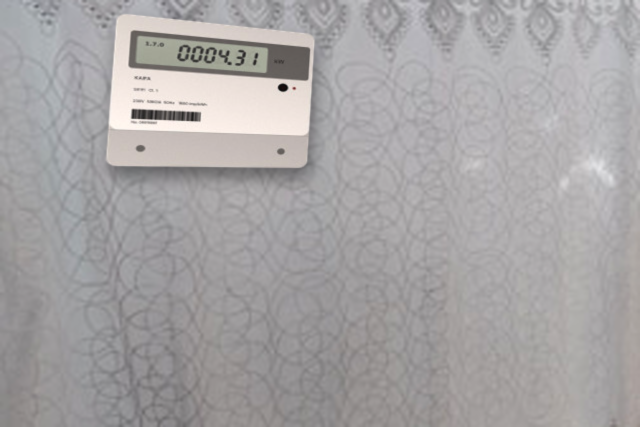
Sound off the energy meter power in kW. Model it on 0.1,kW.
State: 4.31,kW
